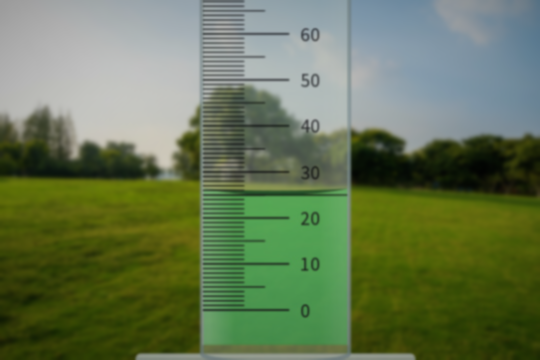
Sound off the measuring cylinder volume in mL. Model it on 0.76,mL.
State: 25,mL
